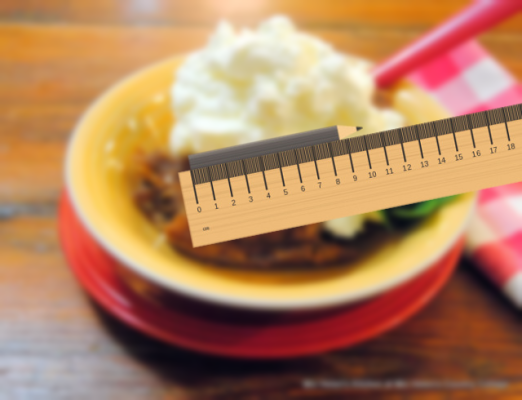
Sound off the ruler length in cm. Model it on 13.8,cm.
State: 10,cm
